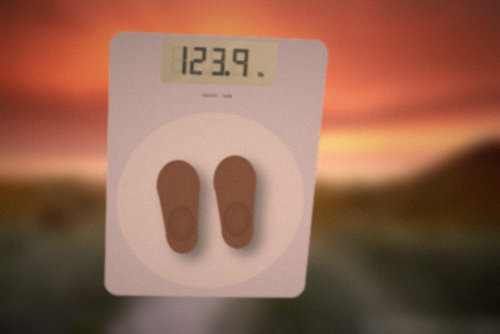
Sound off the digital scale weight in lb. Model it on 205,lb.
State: 123.9,lb
